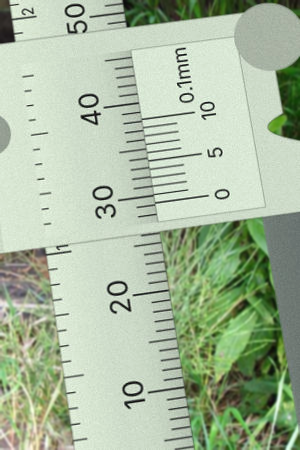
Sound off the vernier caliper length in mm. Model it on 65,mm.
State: 29.2,mm
